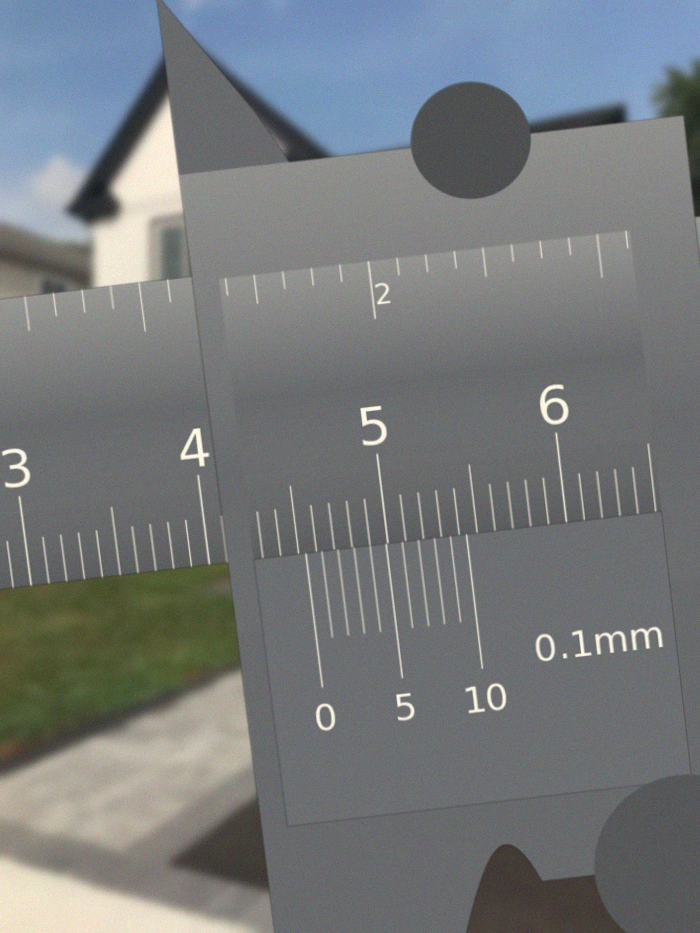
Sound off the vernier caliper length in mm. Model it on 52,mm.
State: 45.4,mm
